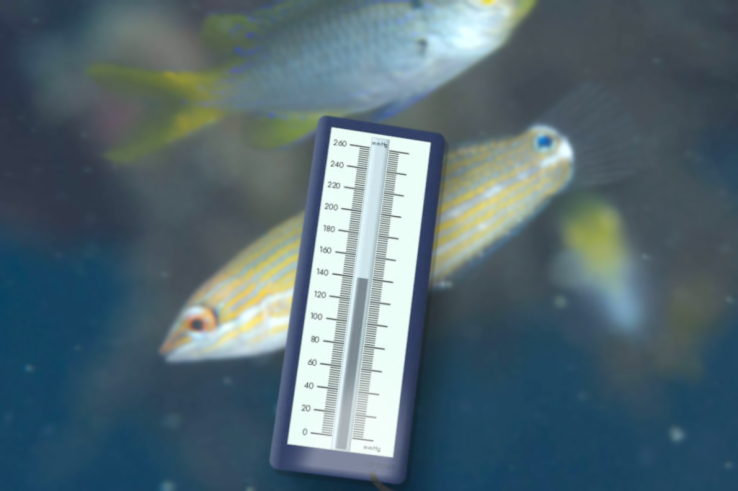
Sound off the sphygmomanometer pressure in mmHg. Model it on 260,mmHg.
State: 140,mmHg
